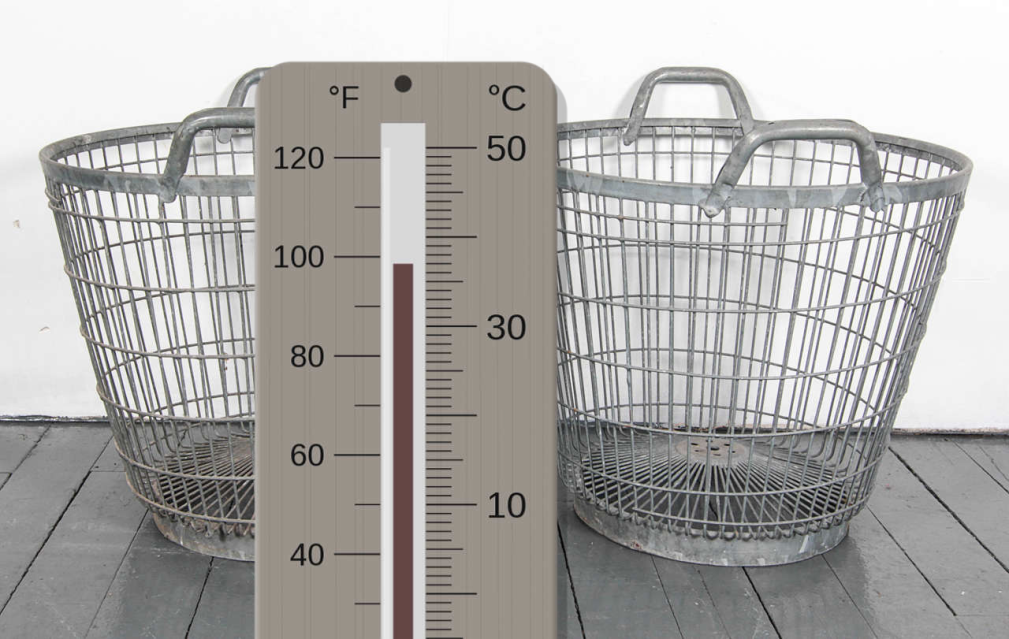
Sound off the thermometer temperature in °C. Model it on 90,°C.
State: 37,°C
